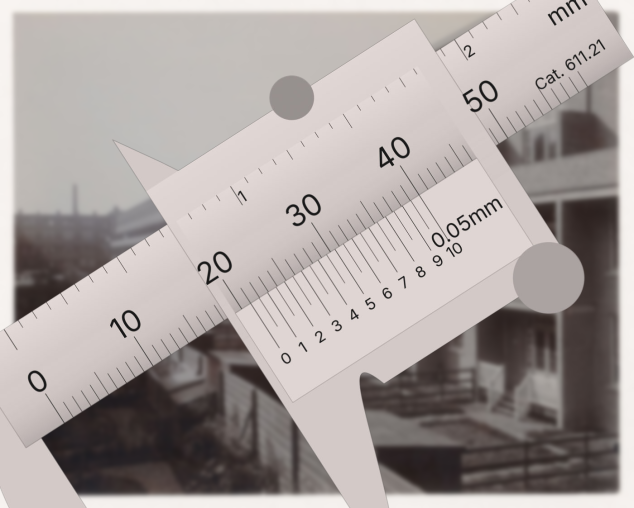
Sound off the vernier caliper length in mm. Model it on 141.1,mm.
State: 21.0,mm
